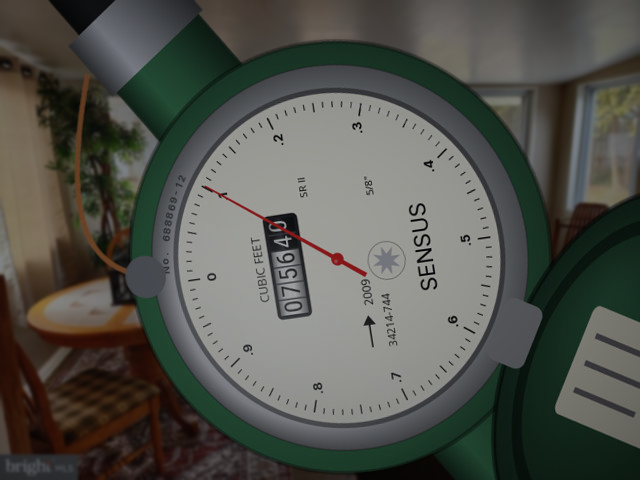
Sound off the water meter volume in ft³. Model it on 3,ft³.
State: 75640.10,ft³
